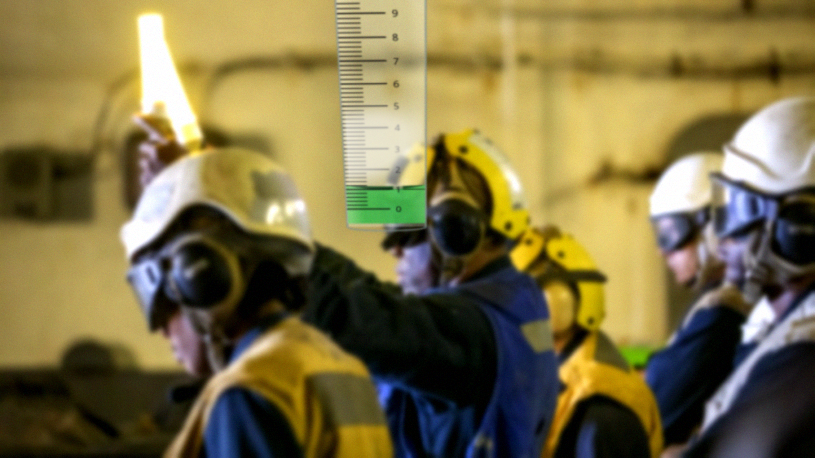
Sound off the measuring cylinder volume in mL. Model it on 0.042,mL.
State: 1,mL
